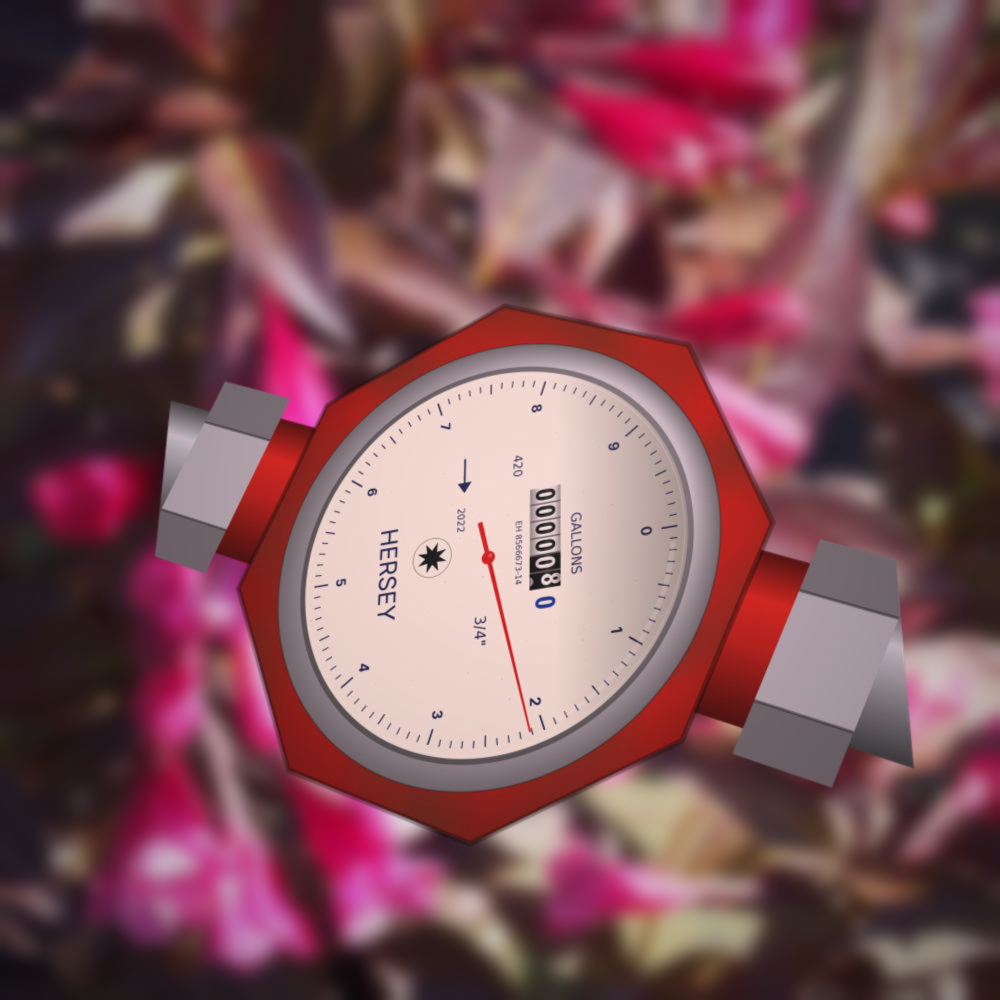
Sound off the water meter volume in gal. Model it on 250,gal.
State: 82.1,gal
